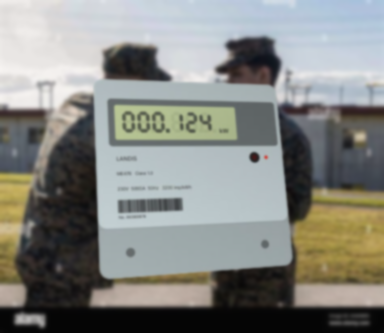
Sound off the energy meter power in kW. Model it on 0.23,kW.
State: 0.124,kW
